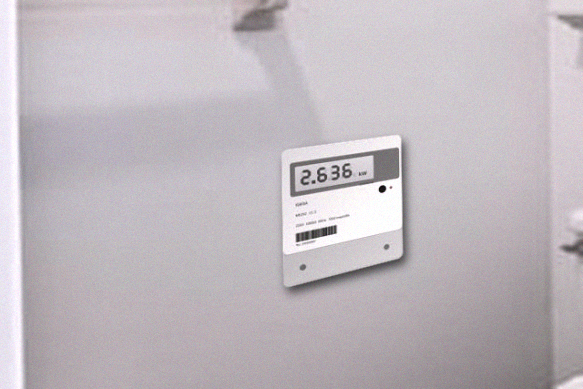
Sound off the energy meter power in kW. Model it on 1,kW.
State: 2.636,kW
